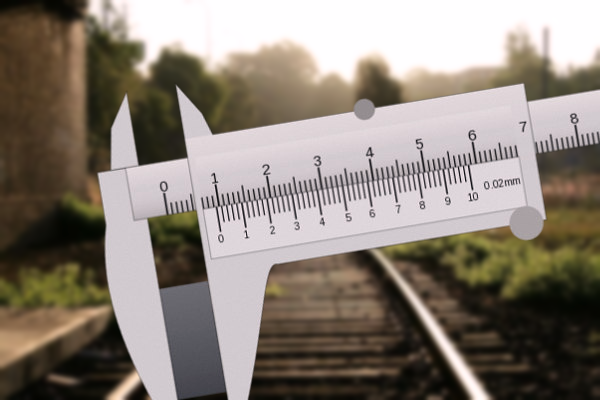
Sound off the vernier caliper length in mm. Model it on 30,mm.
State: 9.5,mm
